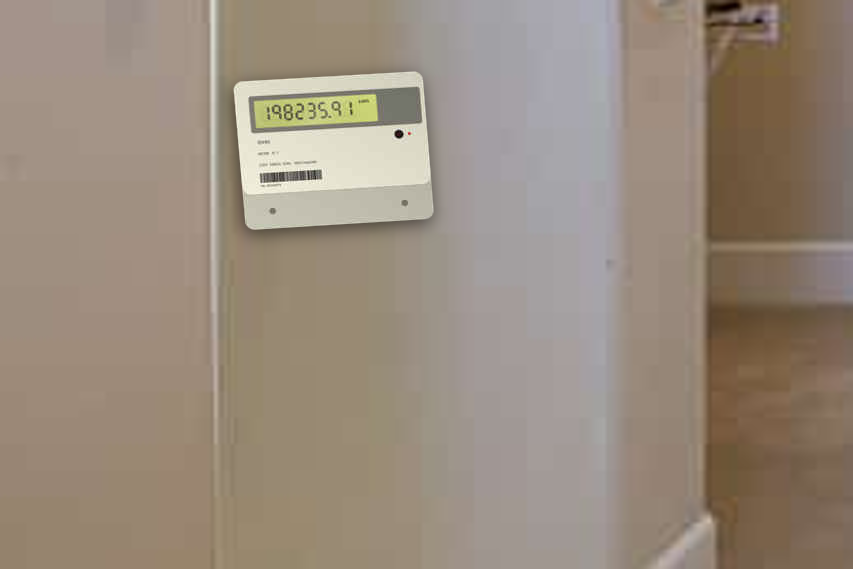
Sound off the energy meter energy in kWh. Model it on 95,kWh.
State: 198235.91,kWh
